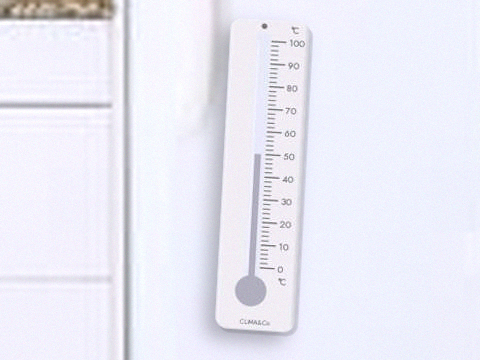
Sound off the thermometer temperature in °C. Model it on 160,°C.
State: 50,°C
